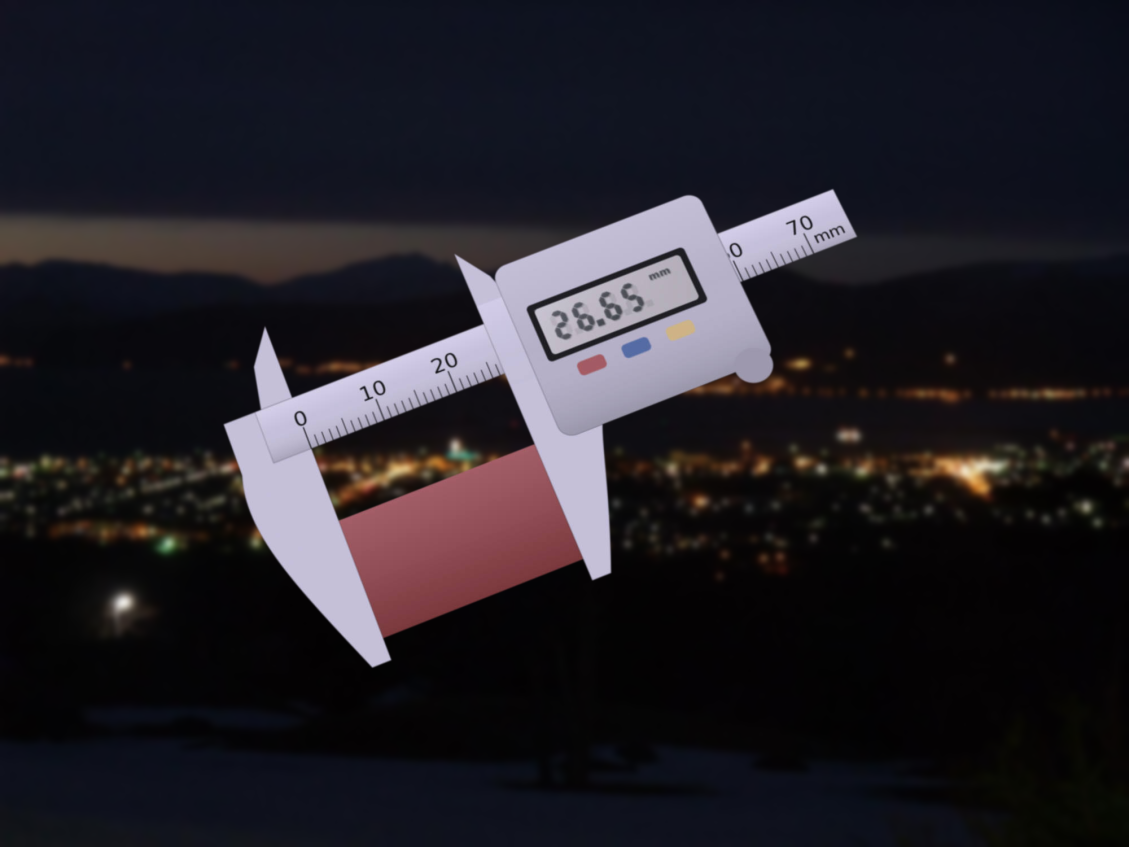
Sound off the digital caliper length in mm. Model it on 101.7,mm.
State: 26.65,mm
